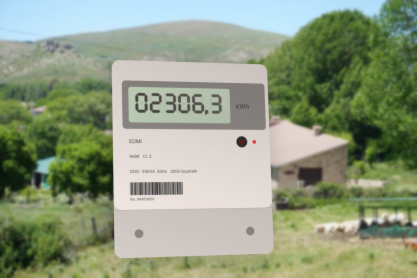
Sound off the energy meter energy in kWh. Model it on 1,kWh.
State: 2306.3,kWh
